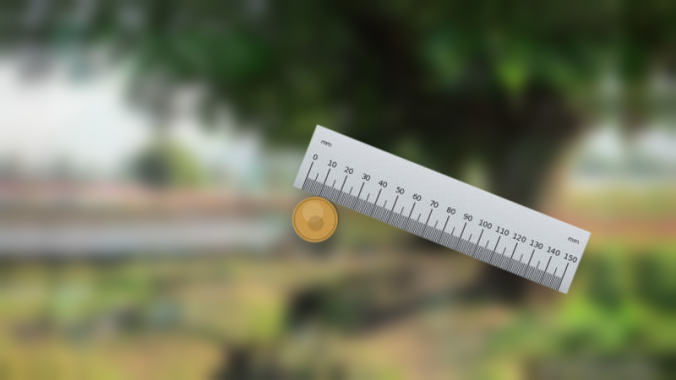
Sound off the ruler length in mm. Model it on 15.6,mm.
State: 25,mm
